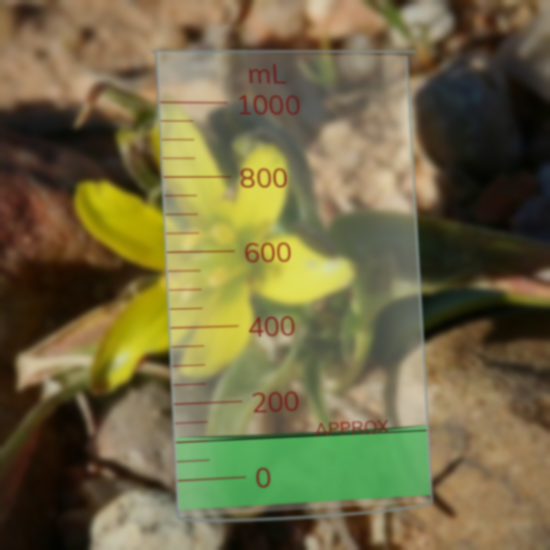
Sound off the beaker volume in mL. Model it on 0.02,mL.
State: 100,mL
